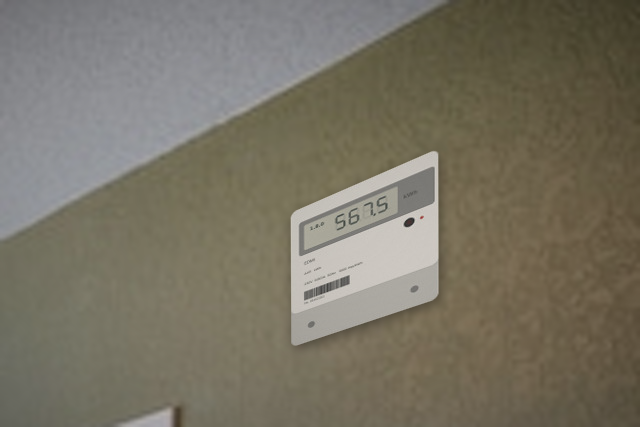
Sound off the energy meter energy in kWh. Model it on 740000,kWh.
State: 567.5,kWh
